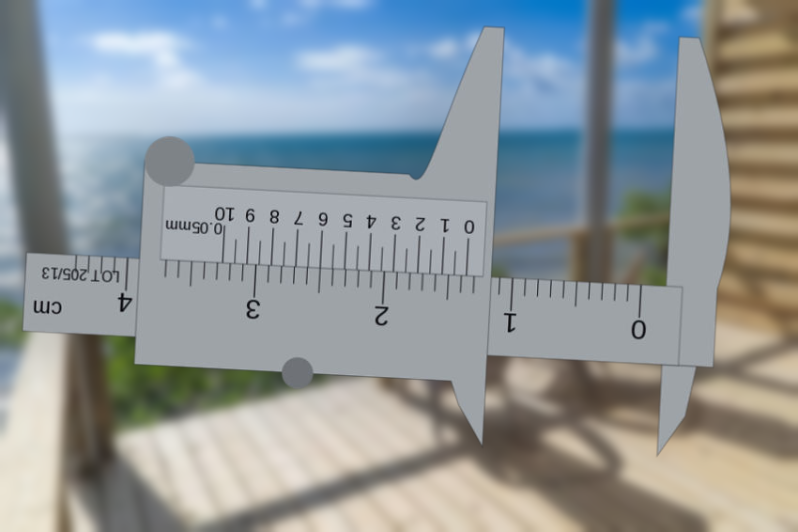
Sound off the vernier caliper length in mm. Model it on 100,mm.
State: 13.6,mm
